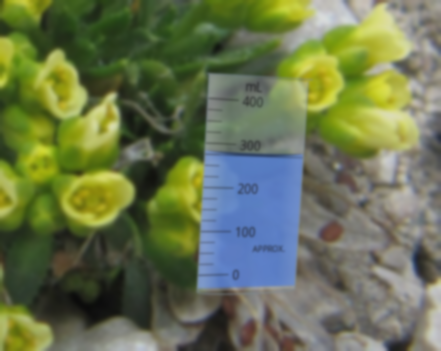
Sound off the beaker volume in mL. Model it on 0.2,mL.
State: 275,mL
